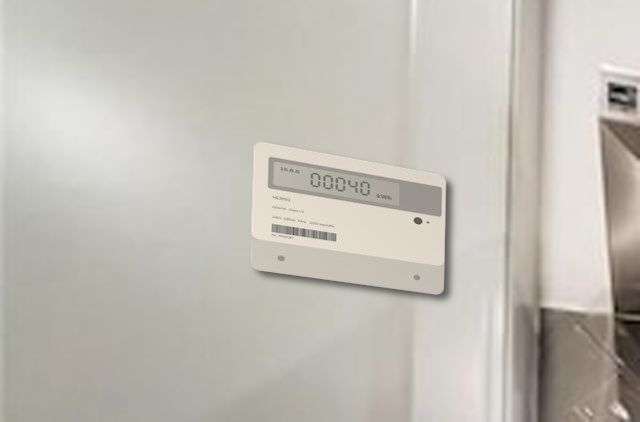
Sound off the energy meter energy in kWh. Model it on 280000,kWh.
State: 40,kWh
